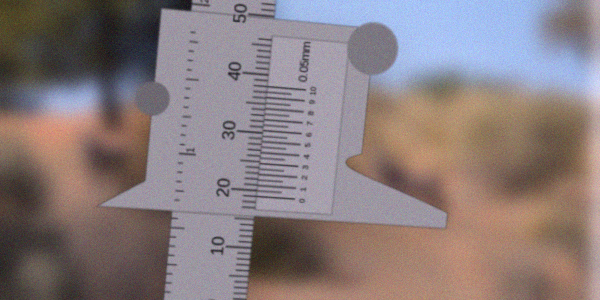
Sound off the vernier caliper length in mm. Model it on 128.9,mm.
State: 19.0,mm
